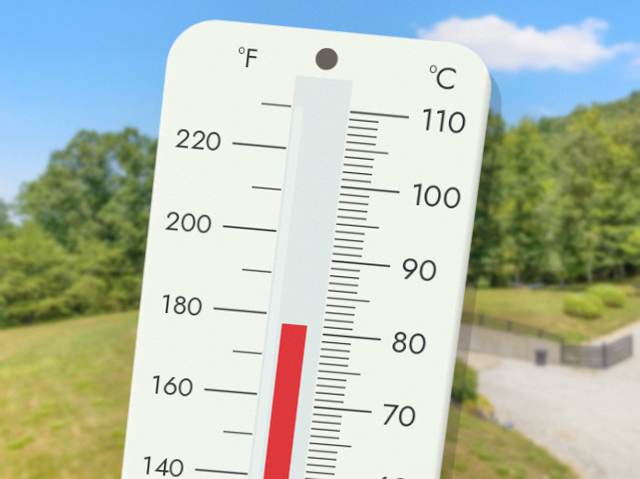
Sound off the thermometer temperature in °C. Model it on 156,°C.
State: 81,°C
